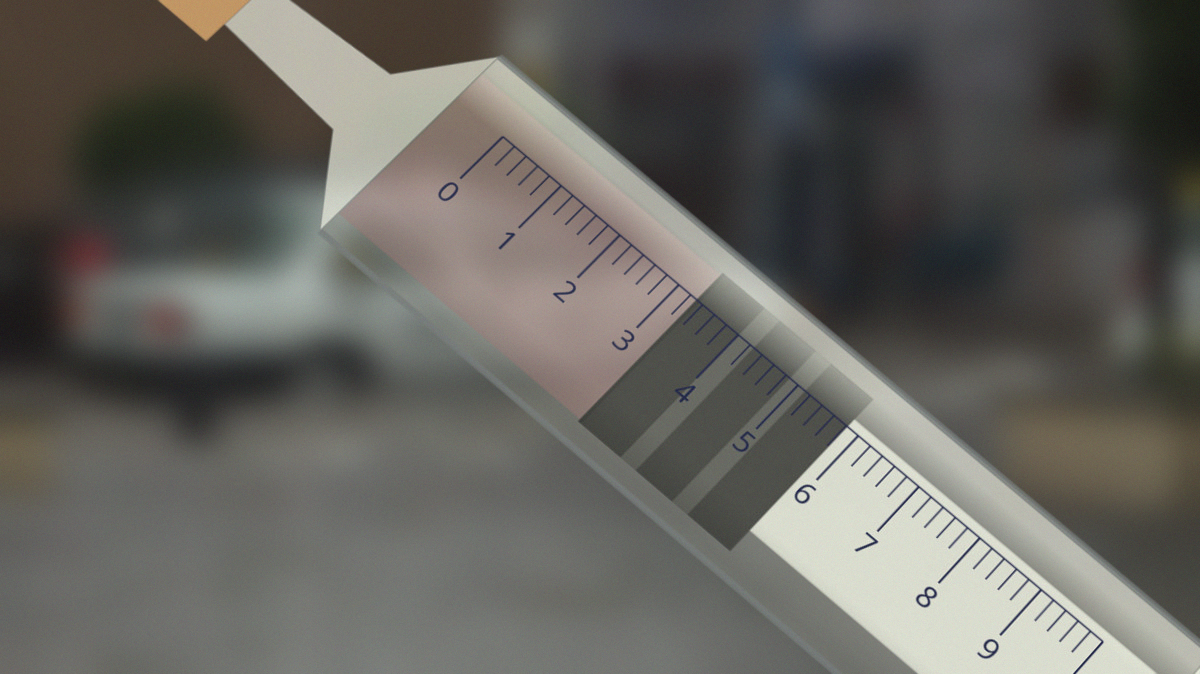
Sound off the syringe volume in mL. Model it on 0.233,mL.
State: 3.3,mL
